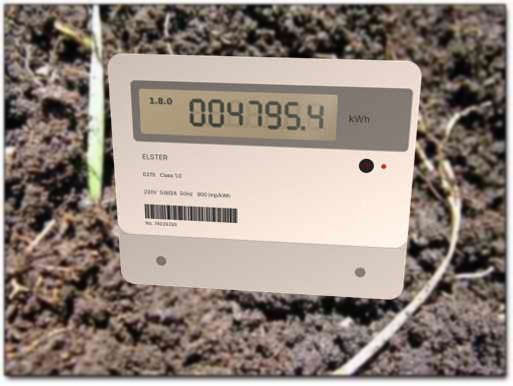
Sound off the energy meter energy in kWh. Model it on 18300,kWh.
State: 4795.4,kWh
